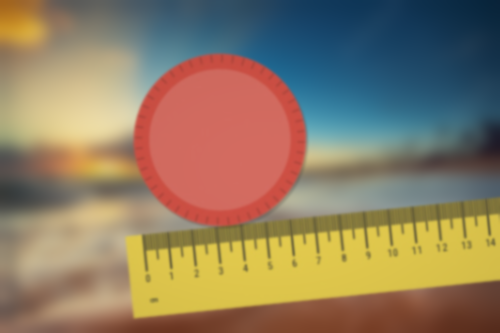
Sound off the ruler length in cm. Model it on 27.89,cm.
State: 7,cm
